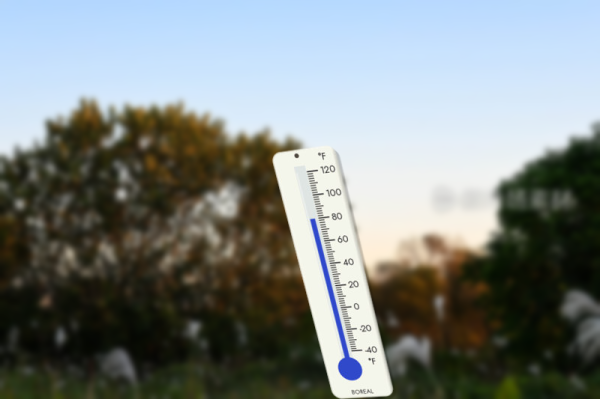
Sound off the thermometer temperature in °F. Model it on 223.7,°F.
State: 80,°F
